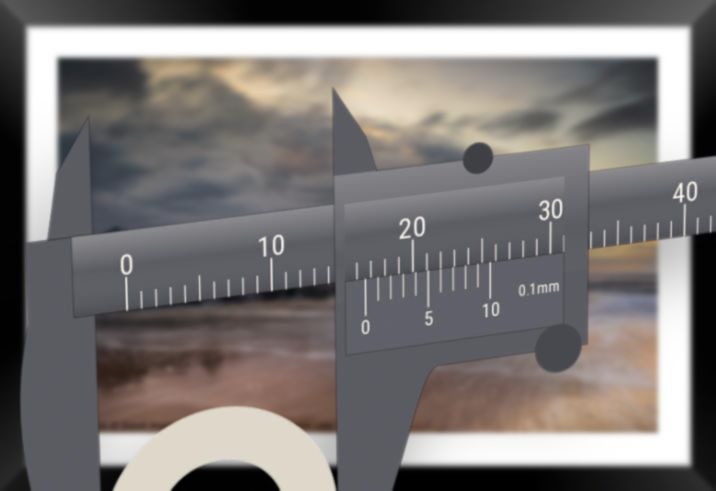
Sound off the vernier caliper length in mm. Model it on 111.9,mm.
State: 16.6,mm
